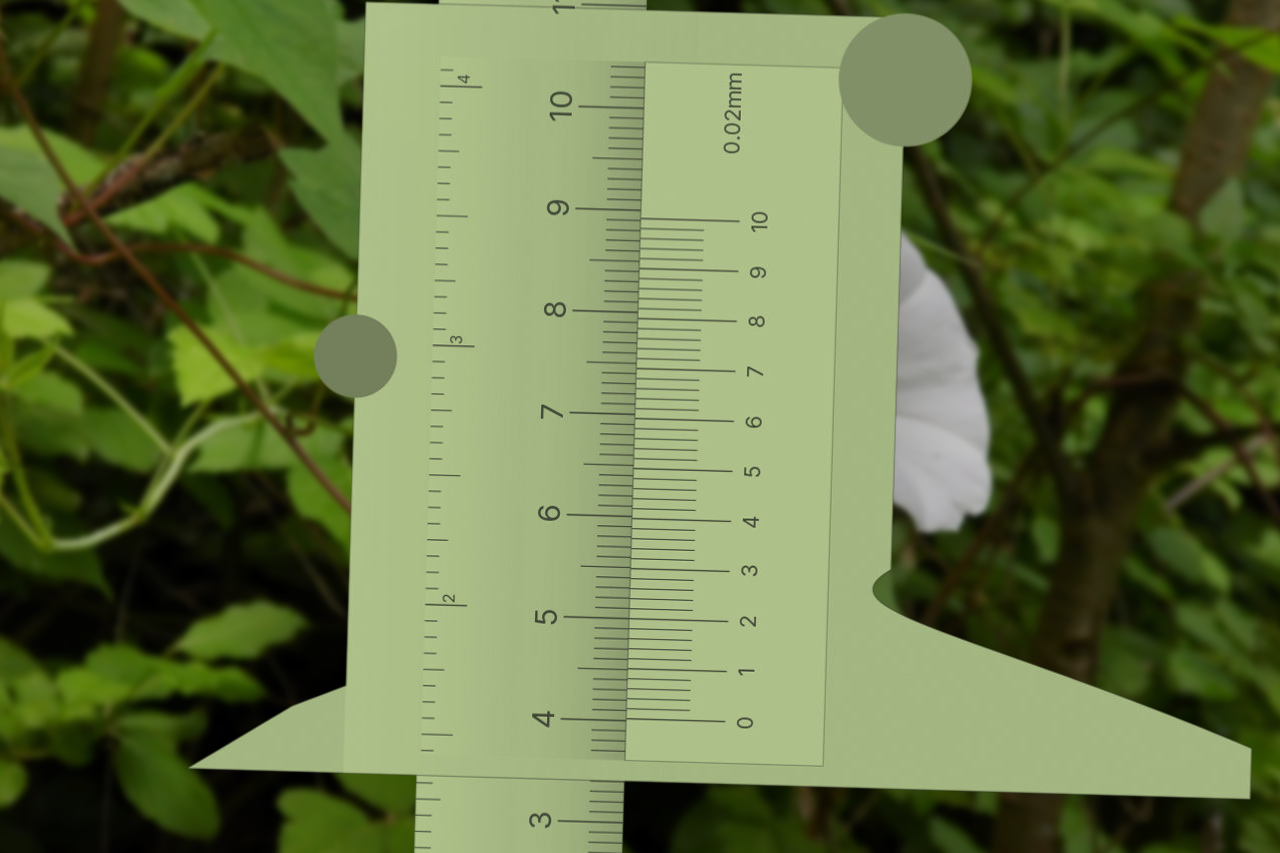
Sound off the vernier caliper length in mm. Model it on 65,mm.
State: 40.2,mm
